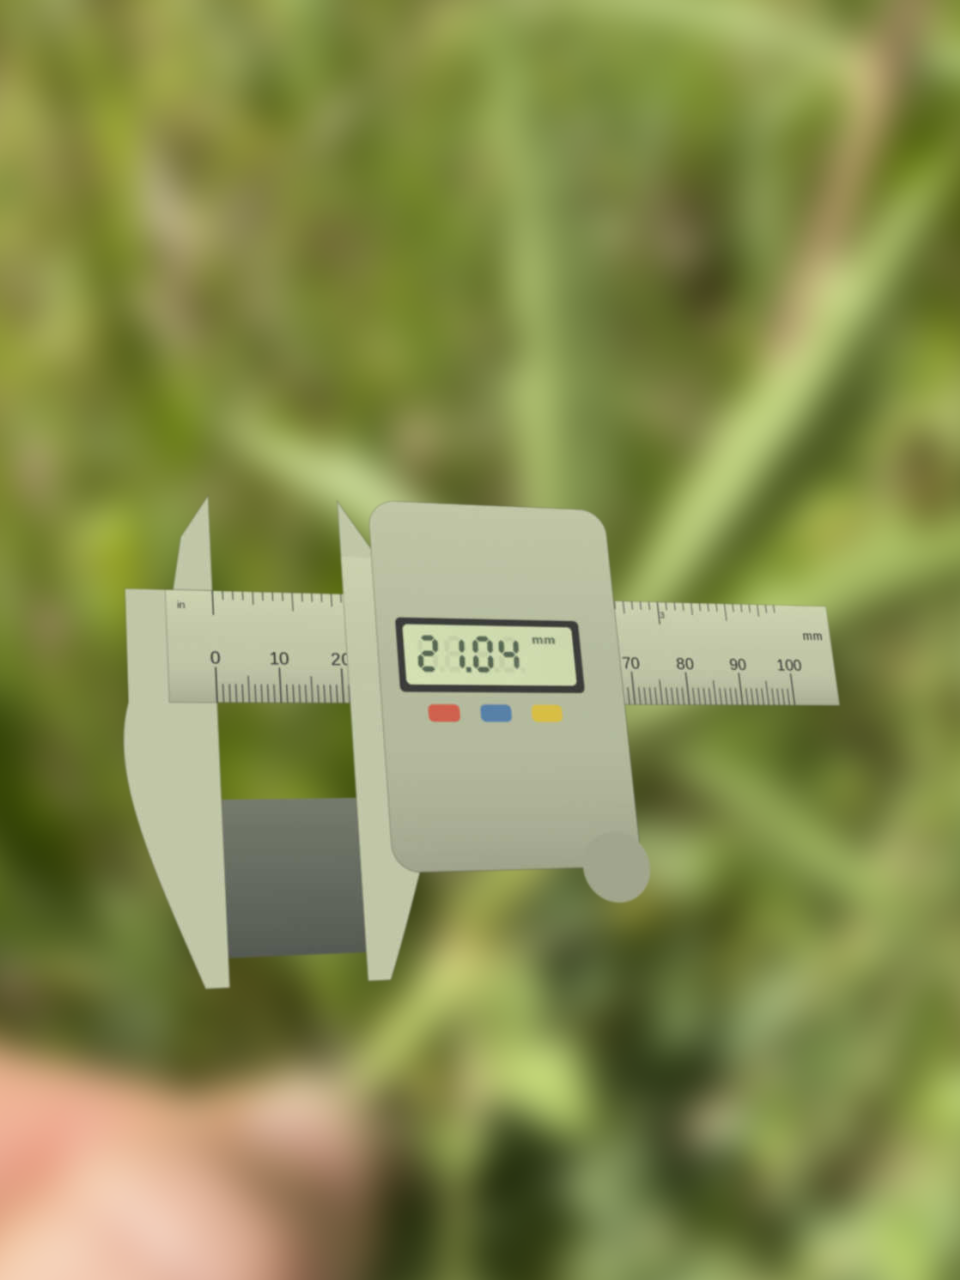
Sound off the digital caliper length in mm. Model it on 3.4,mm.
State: 21.04,mm
